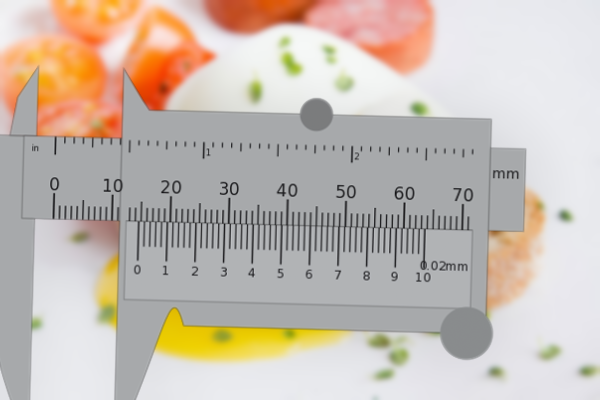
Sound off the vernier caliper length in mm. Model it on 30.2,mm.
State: 14.6,mm
